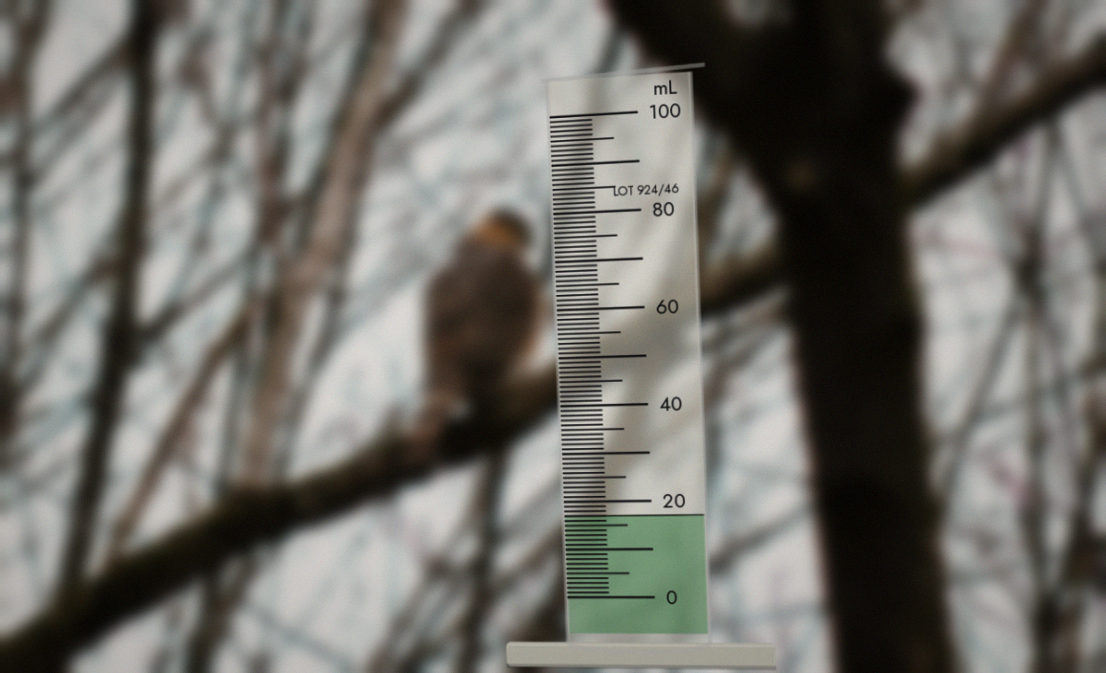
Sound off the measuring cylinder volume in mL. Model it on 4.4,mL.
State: 17,mL
